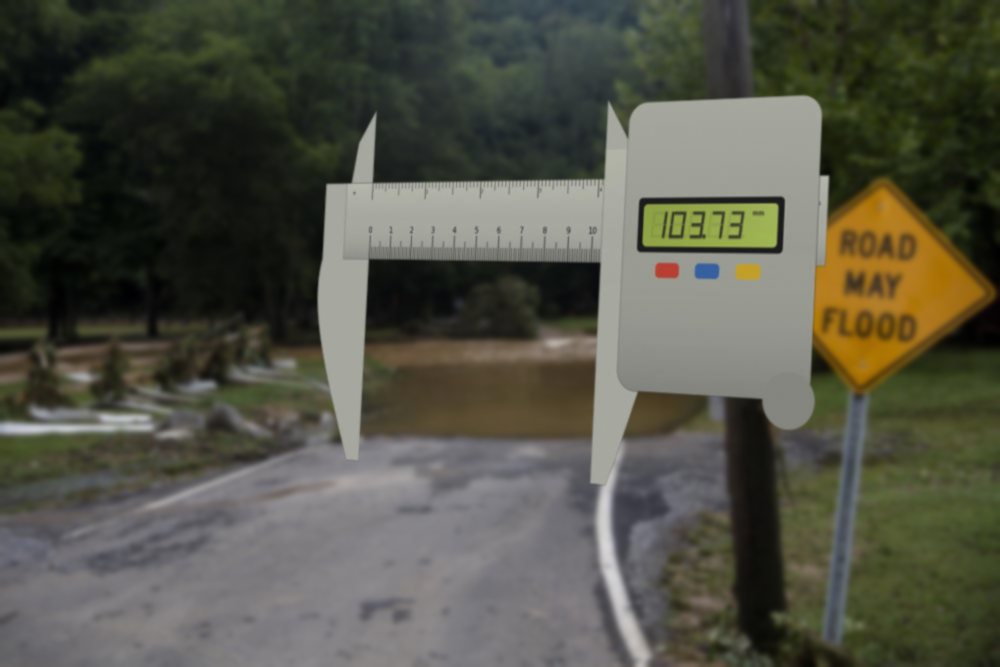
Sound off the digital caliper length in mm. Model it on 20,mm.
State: 103.73,mm
